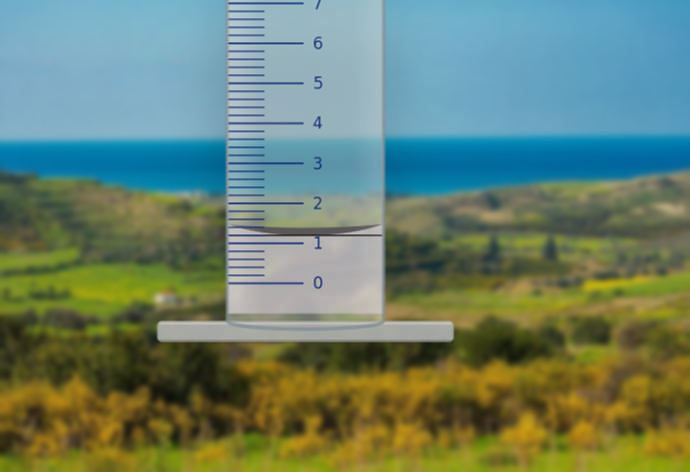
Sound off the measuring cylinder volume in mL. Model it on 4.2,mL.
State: 1.2,mL
